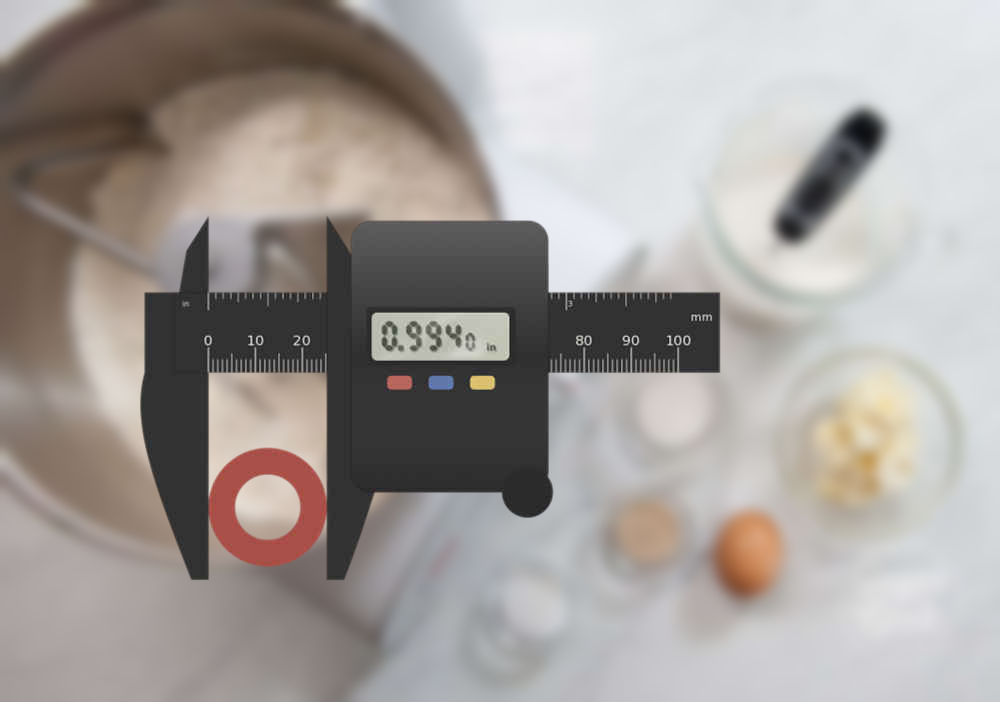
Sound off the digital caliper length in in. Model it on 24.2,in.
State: 0.9940,in
